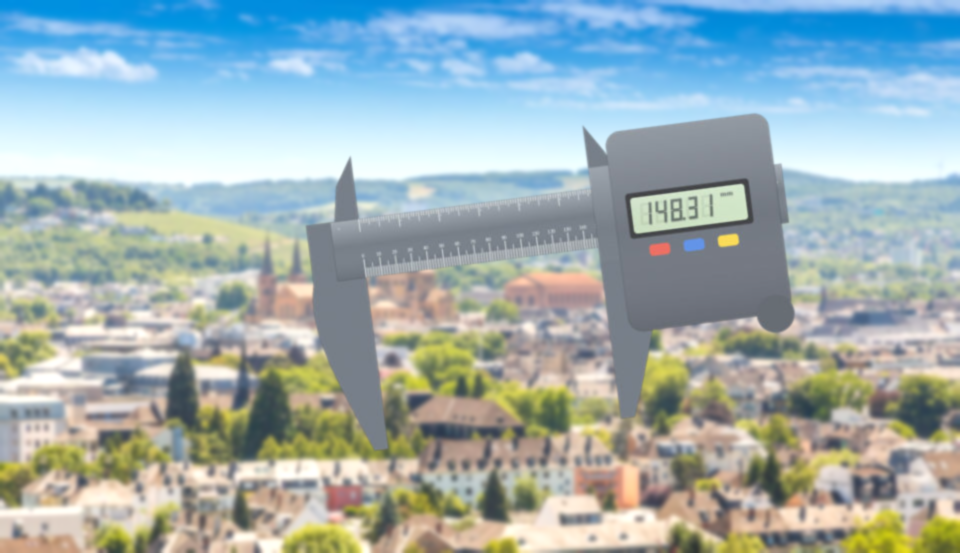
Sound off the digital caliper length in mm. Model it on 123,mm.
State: 148.31,mm
